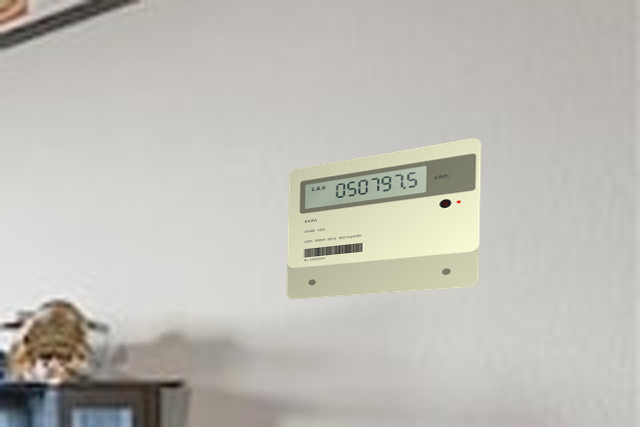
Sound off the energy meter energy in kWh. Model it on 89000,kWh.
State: 50797.5,kWh
